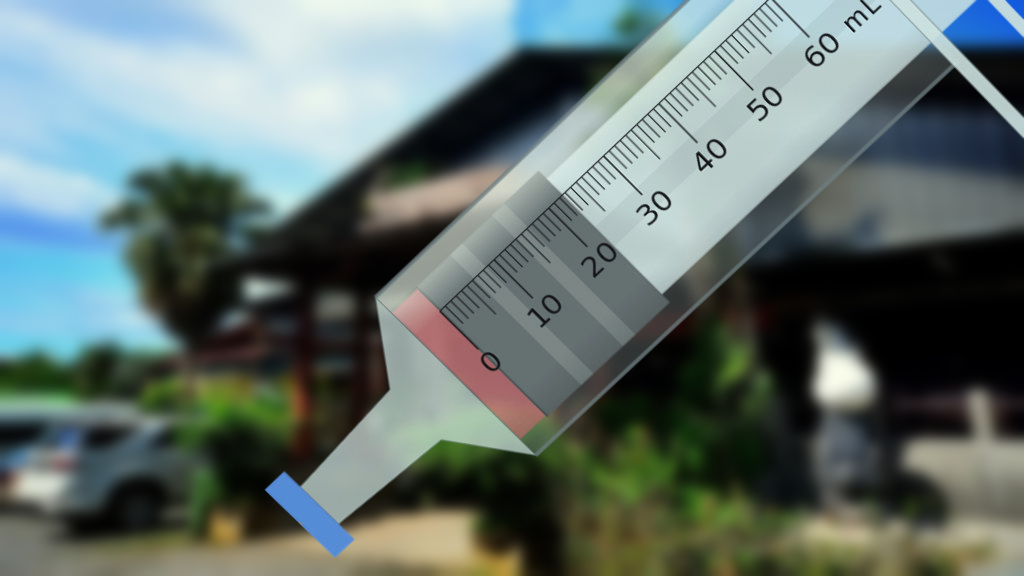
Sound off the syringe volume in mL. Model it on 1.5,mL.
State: 0,mL
